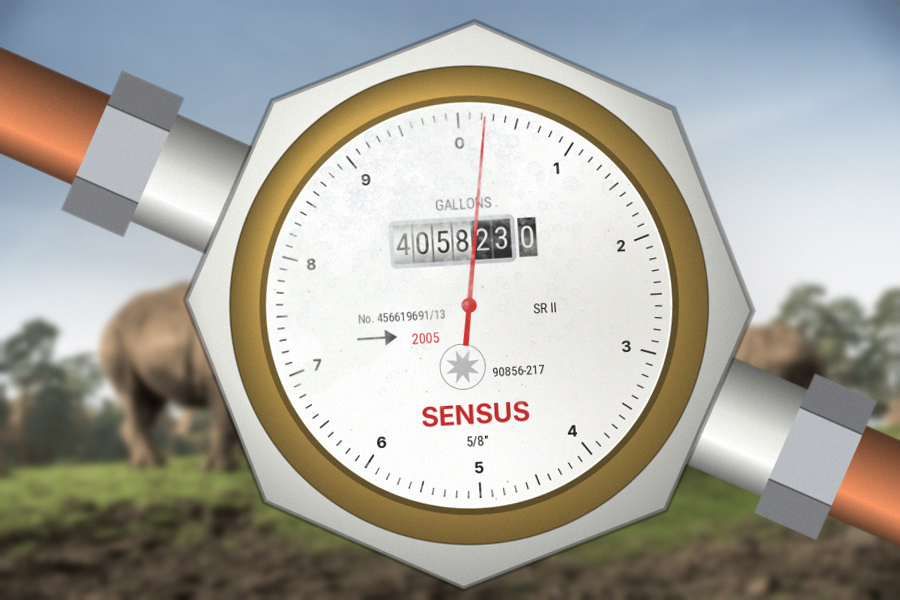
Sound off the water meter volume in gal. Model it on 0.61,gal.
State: 4058230.2,gal
